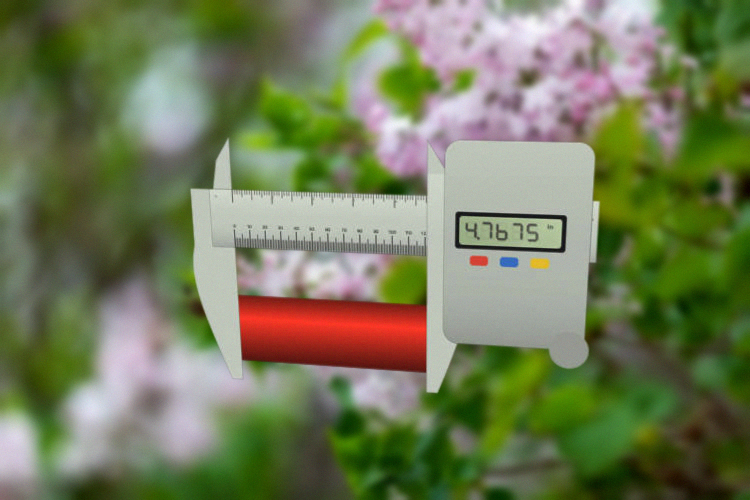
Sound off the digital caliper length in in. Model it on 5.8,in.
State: 4.7675,in
